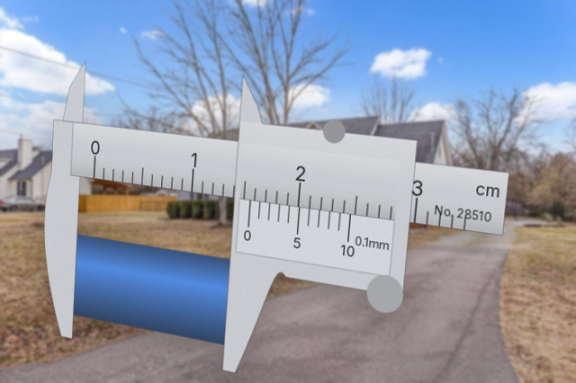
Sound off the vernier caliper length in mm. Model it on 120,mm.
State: 15.6,mm
